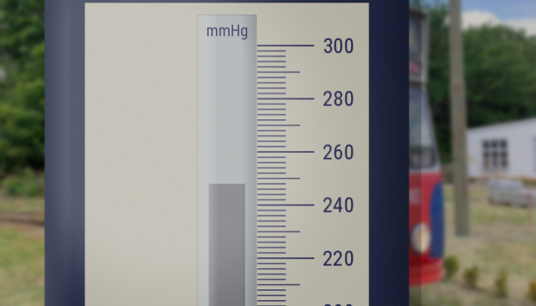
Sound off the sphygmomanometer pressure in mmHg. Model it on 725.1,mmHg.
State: 248,mmHg
